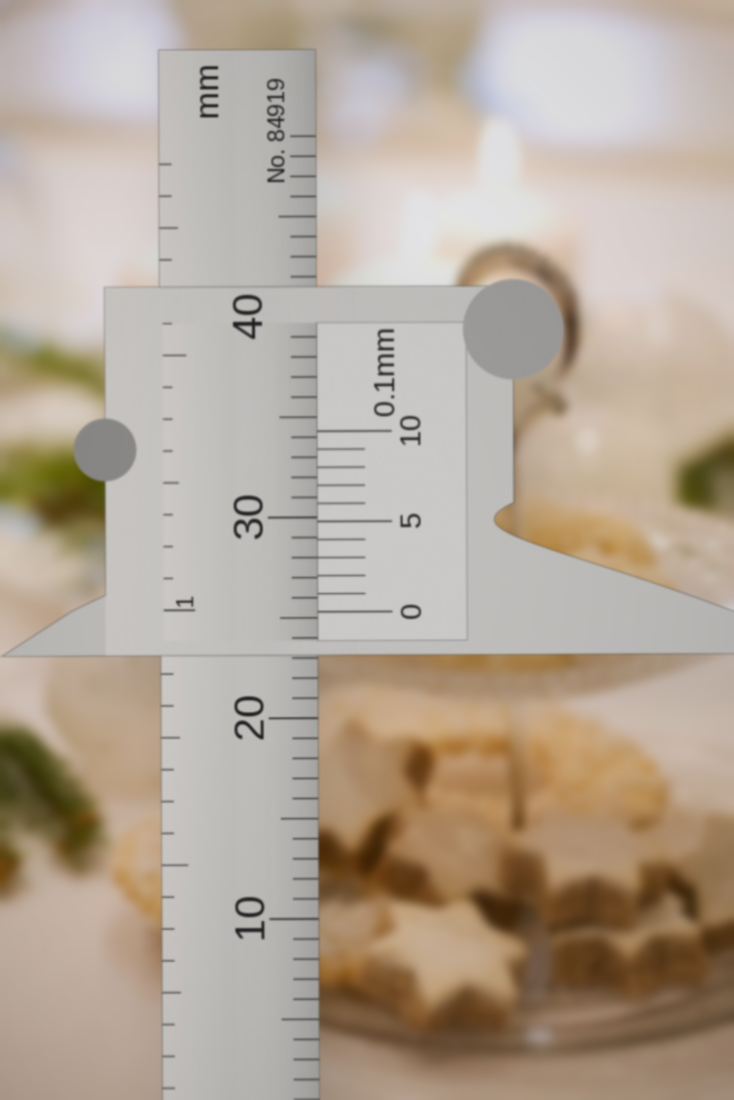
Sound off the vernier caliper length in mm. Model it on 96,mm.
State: 25.3,mm
